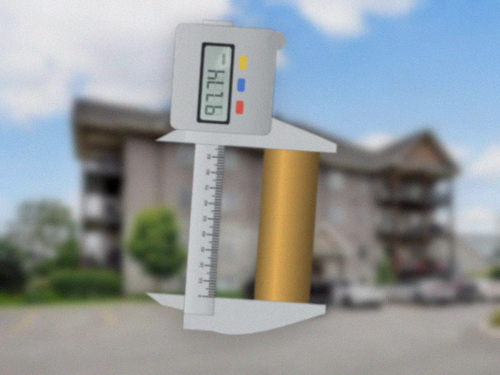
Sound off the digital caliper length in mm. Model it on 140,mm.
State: 97.74,mm
